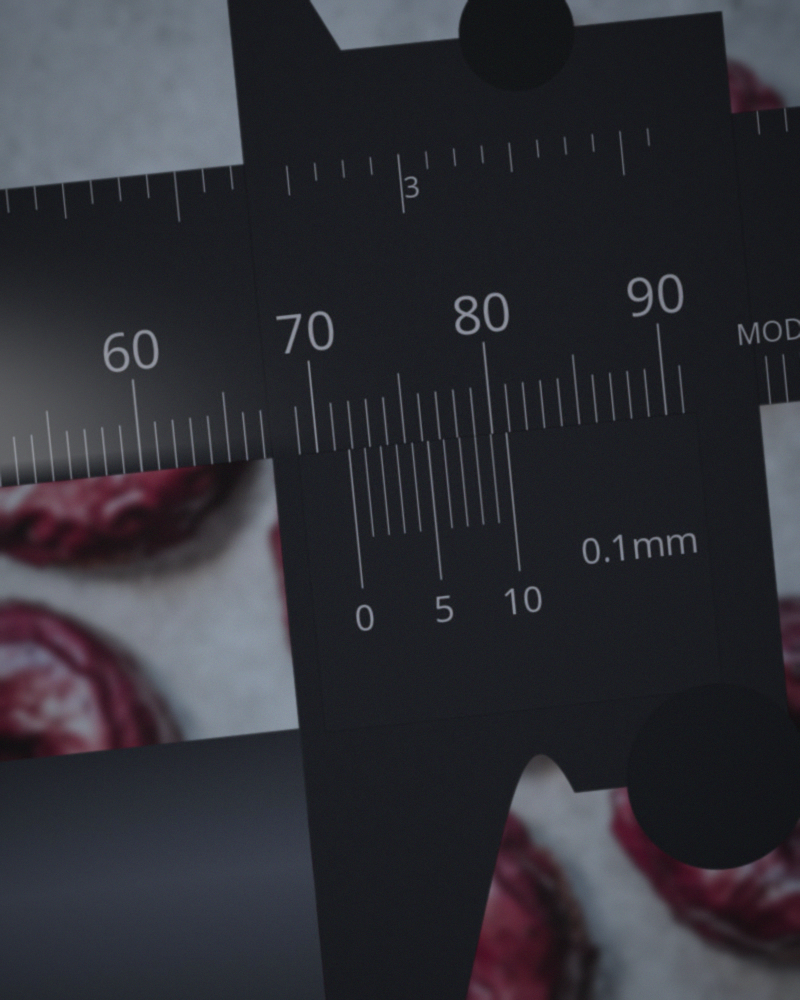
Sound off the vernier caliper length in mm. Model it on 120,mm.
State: 71.8,mm
